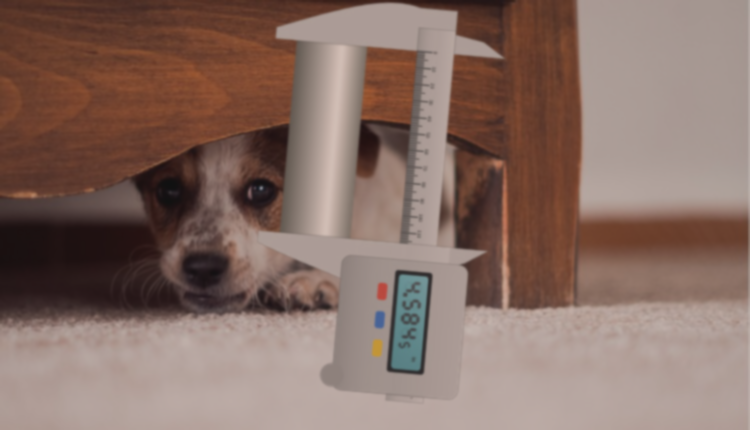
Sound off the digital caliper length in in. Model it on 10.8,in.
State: 4.5845,in
